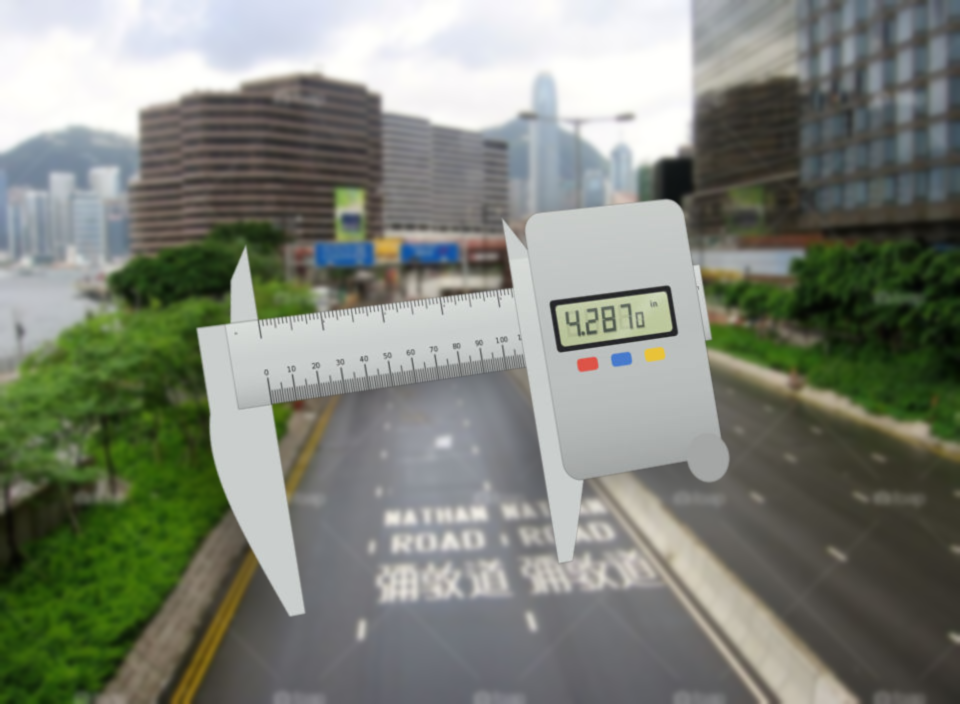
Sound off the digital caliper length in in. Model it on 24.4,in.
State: 4.2870,in
